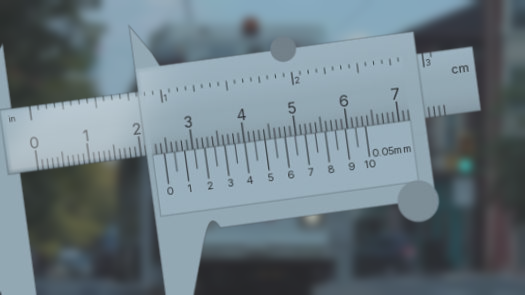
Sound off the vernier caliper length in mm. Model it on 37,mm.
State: 24.5,mm
